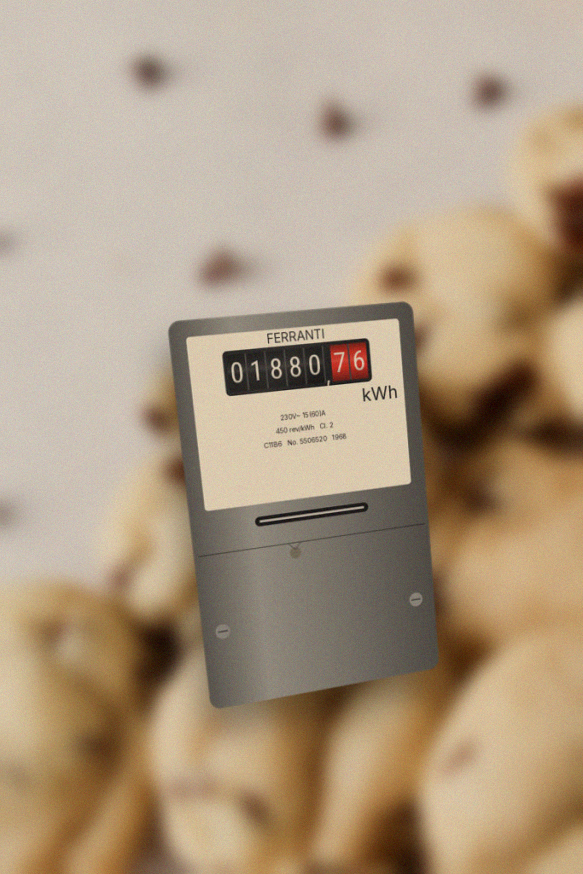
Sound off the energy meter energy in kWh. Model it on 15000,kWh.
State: 1880.76,kWh
